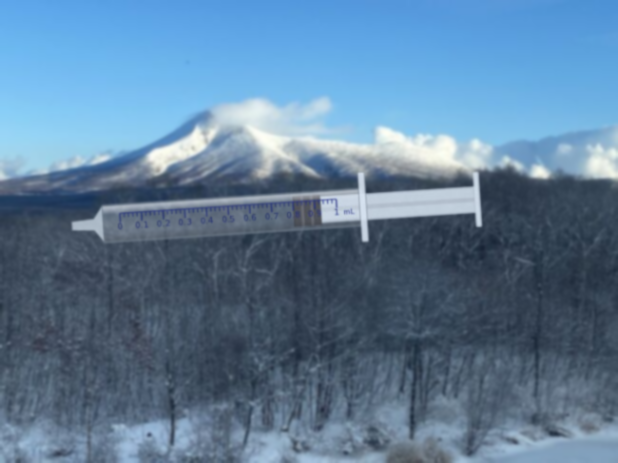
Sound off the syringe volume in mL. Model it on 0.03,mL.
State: 0.8,mL
